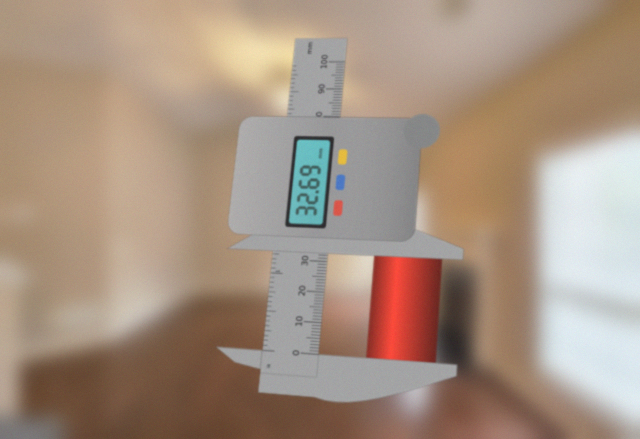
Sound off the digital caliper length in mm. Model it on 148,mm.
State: 32.69,mm
